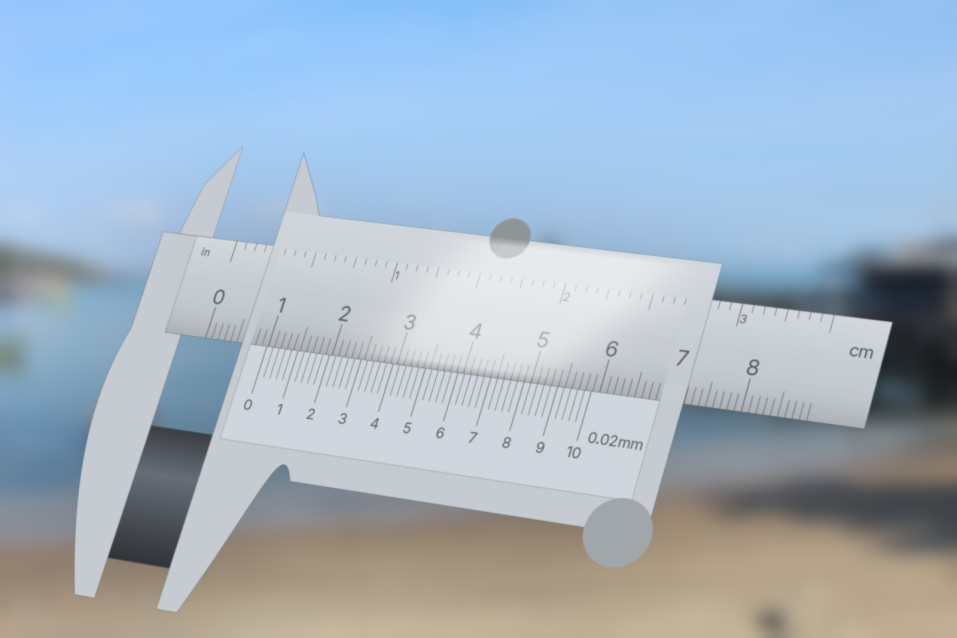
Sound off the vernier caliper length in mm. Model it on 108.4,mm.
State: 9.8,mm
